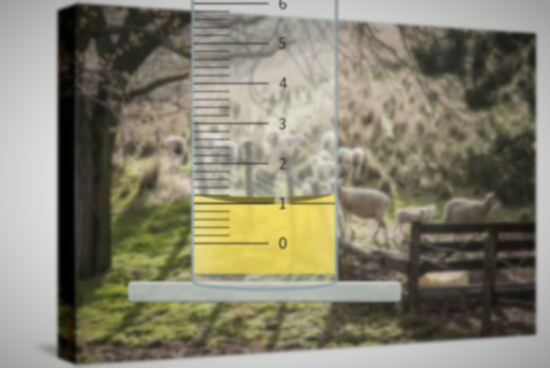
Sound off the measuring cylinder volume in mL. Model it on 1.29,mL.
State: 1,mL
